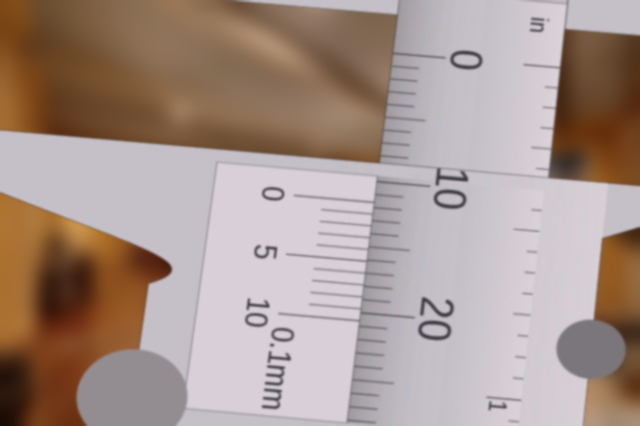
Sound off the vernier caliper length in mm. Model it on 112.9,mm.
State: 11.6,mm
